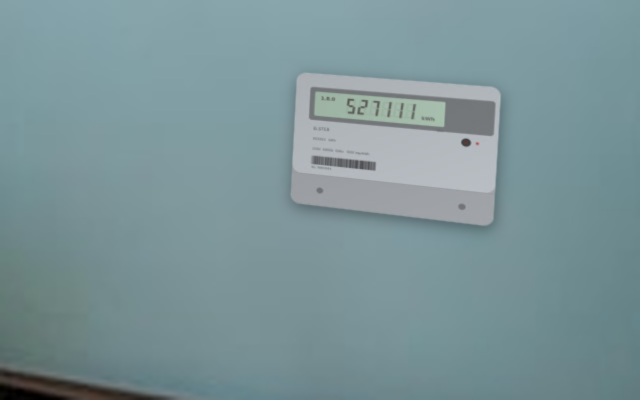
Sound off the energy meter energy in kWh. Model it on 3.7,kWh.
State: 527111,kWh
